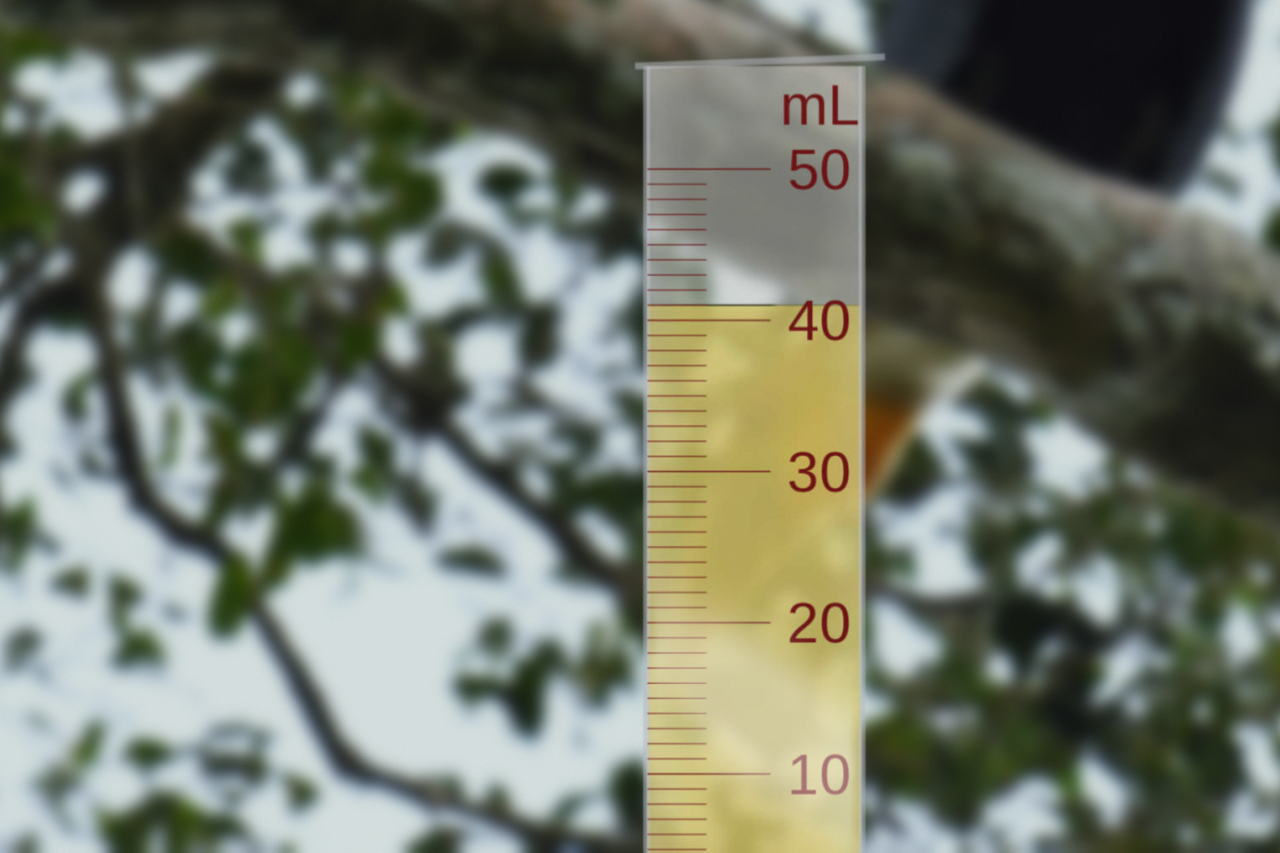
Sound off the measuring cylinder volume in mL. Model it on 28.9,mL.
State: 41,mL
